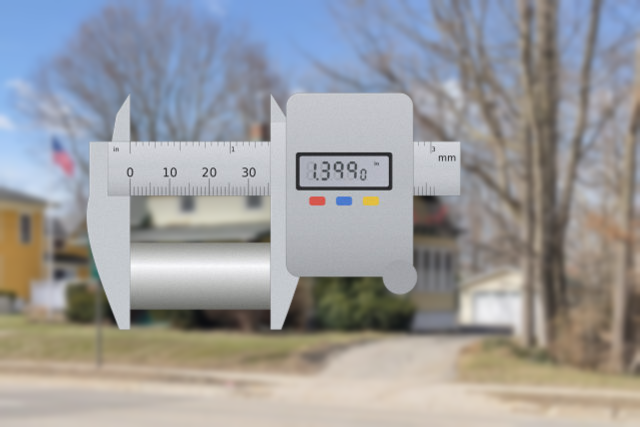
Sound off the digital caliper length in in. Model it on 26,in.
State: 1.3990,in
